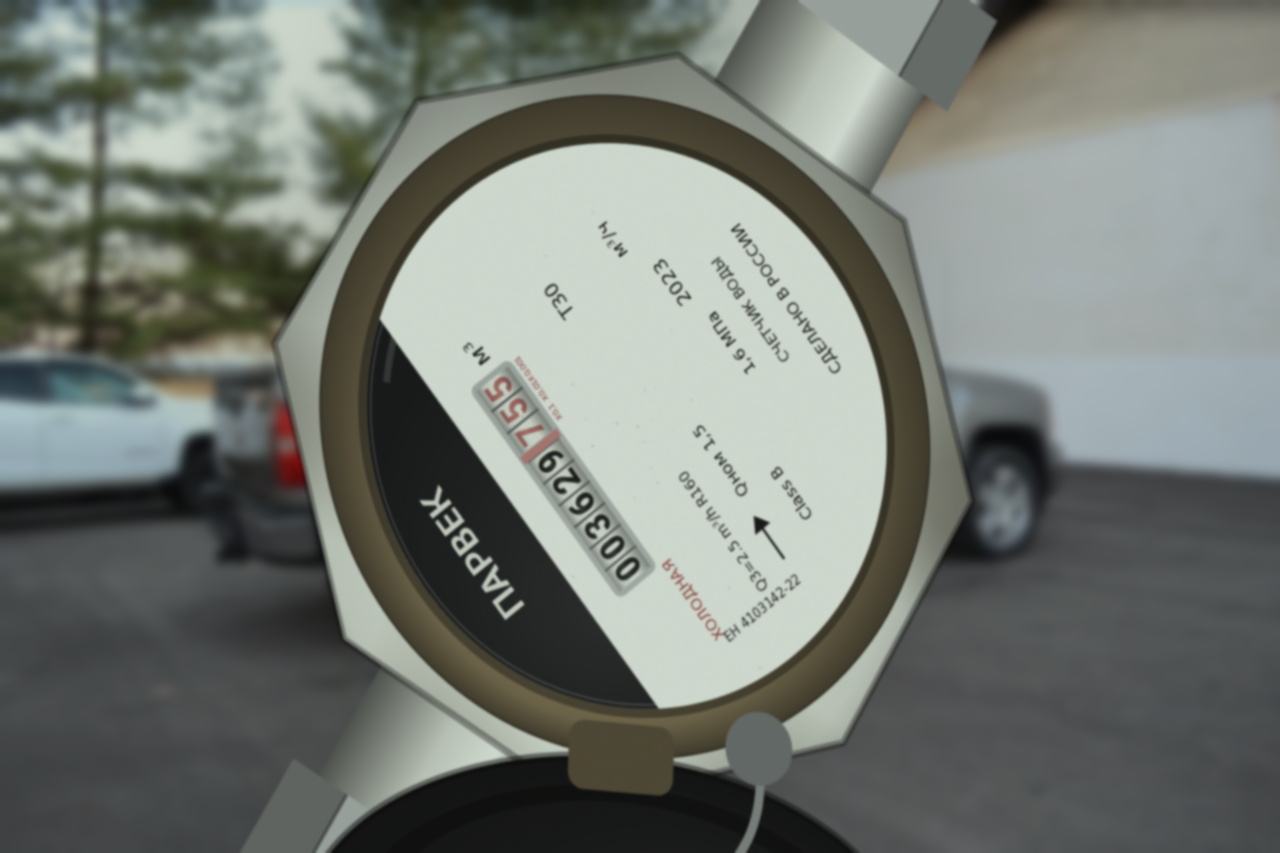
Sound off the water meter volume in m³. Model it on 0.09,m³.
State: 3629.755,m³
